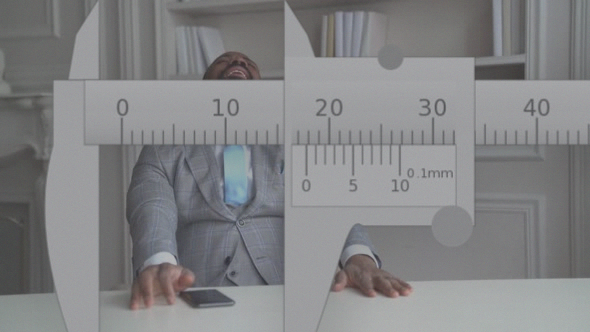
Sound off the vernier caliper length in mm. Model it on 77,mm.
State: 17.8,mm
